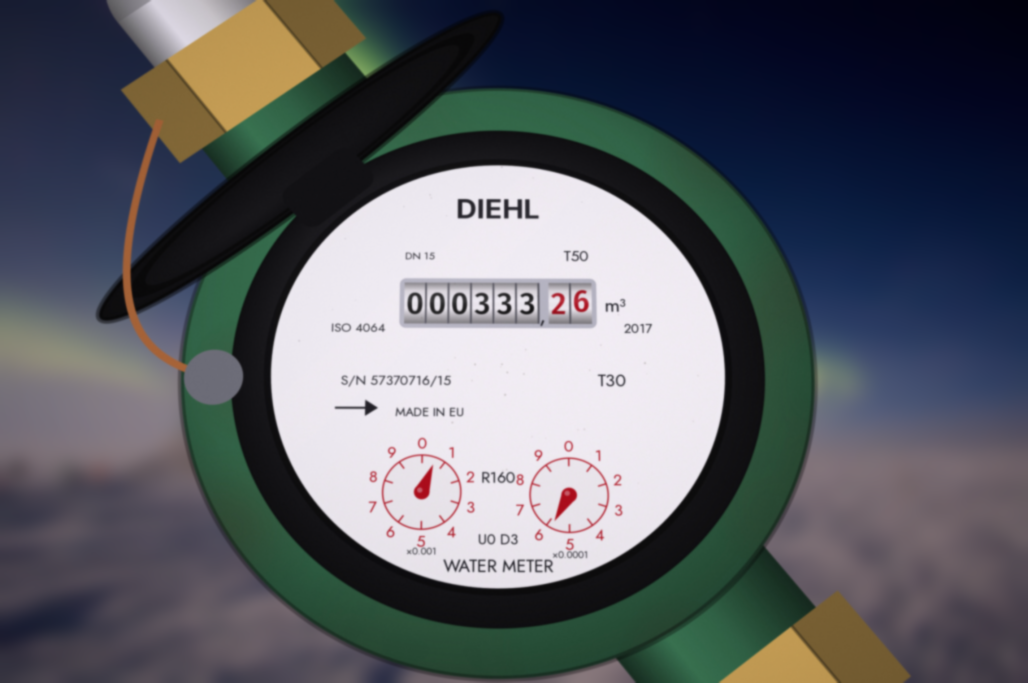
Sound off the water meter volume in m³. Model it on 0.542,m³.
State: 333.2605,m³
